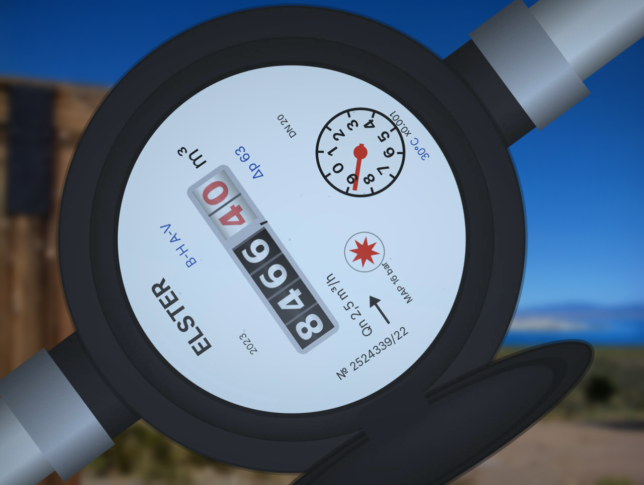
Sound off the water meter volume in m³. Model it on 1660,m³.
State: 8466.408,m³
